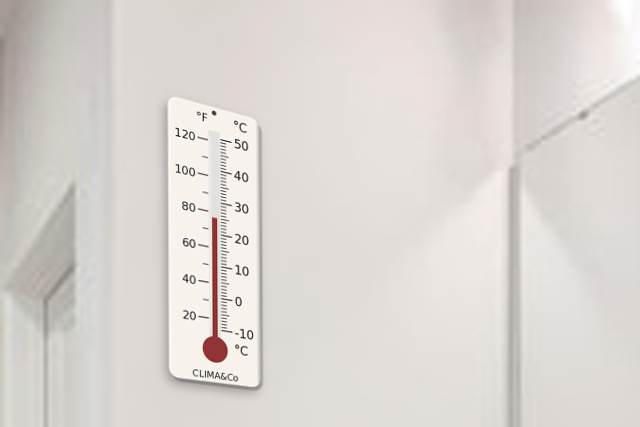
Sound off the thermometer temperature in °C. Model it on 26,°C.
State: 25,°C
